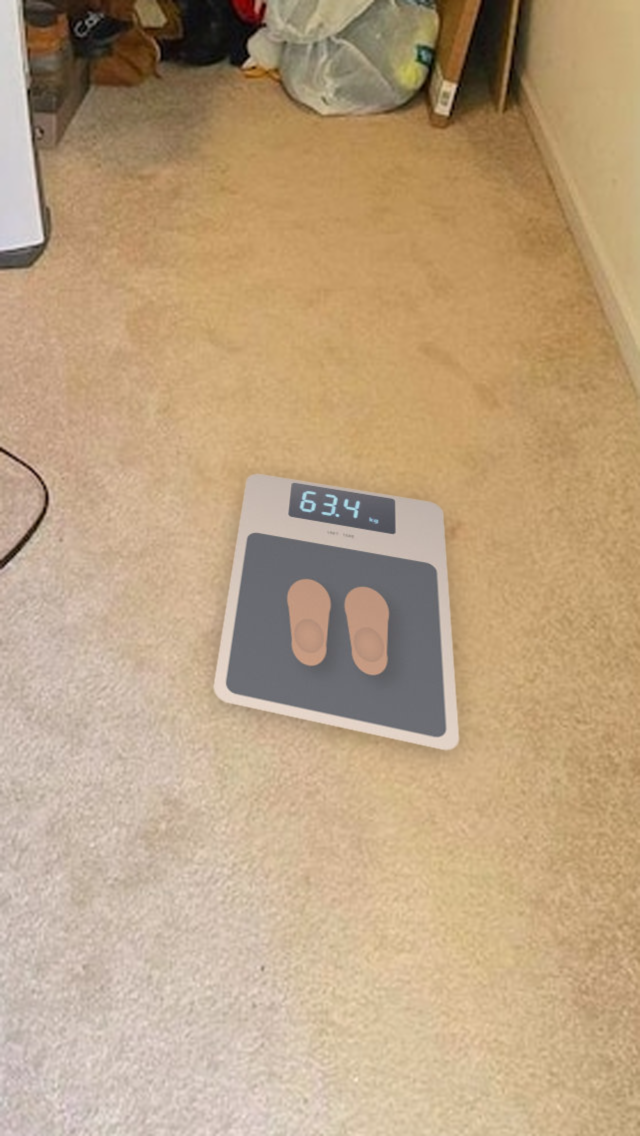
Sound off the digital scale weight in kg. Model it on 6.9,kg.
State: 63.4,kg
